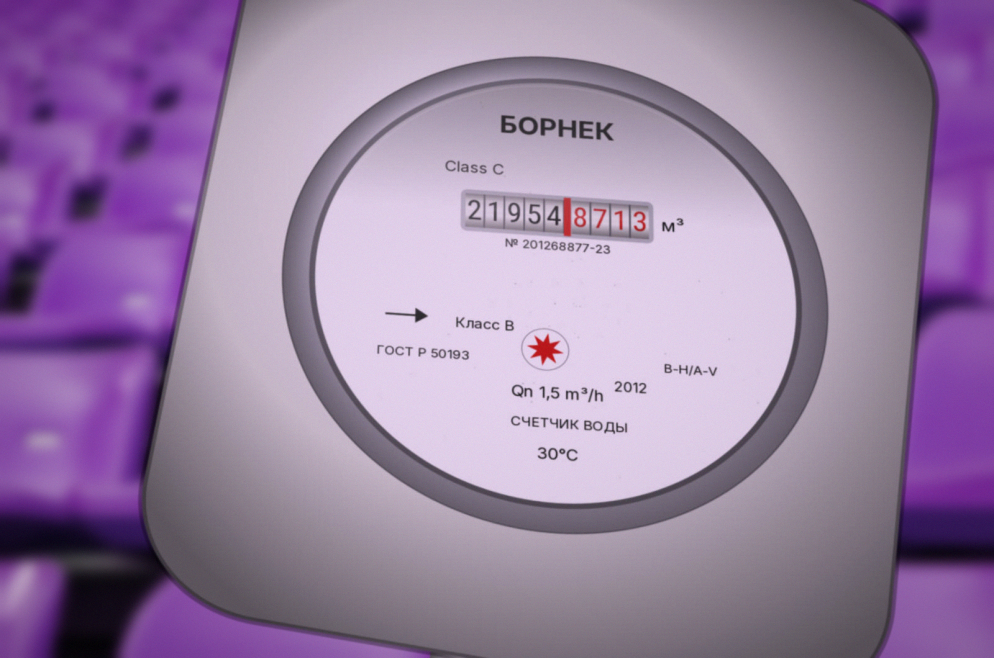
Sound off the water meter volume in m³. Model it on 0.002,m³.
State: 21954.8713,m³
